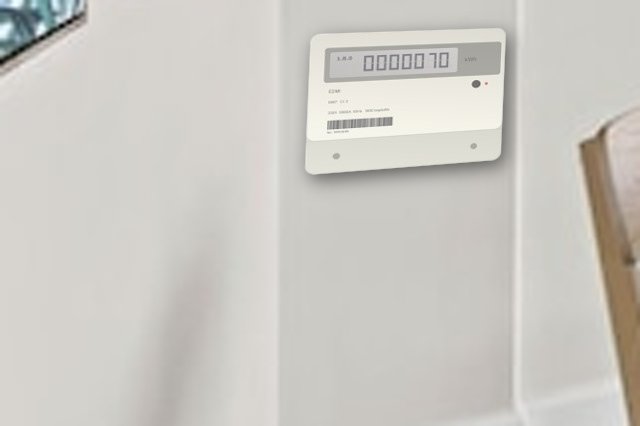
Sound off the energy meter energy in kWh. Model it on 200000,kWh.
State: 70,kWh
